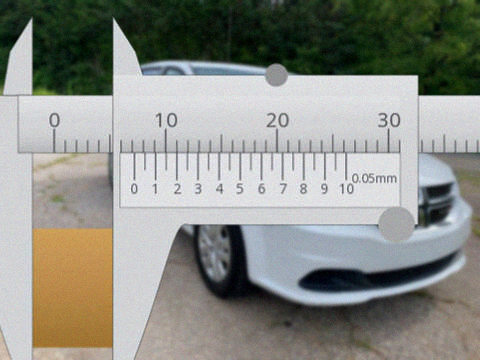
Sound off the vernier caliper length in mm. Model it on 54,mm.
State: 7.2,mm
